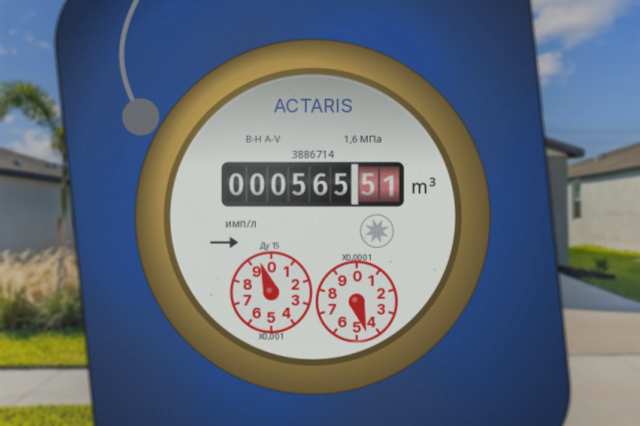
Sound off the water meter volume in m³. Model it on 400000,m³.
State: 565.5094,m³
